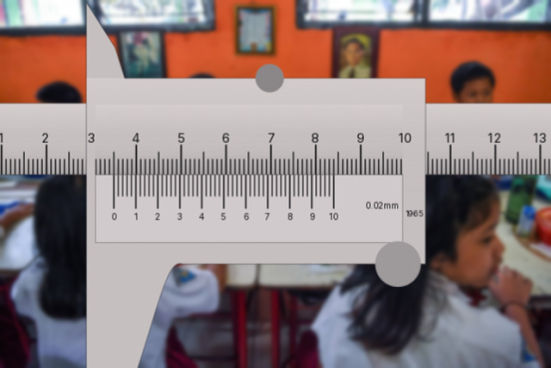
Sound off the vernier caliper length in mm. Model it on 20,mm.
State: 35.0,mm
